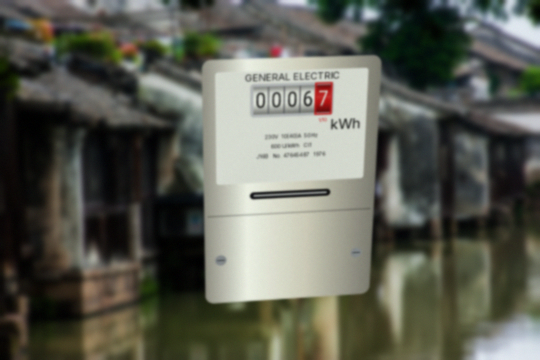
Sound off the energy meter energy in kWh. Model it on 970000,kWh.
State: 6.7,kWh
